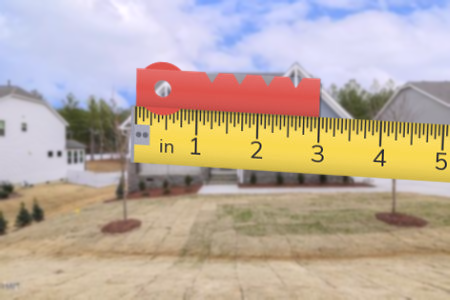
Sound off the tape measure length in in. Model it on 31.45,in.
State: 3,in
